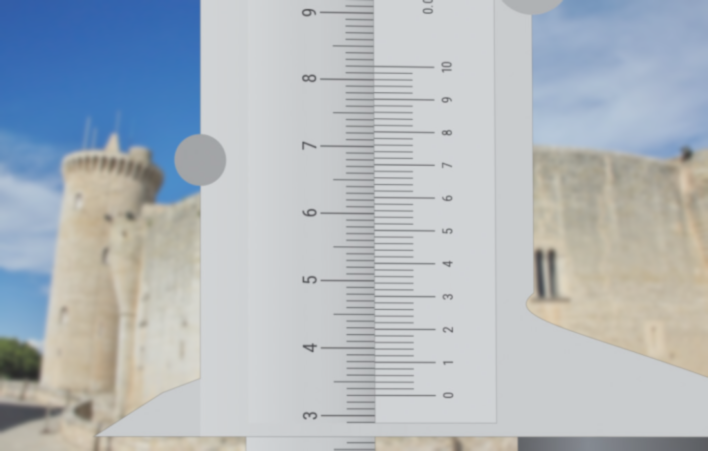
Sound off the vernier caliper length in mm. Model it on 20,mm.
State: 33.0,mm
